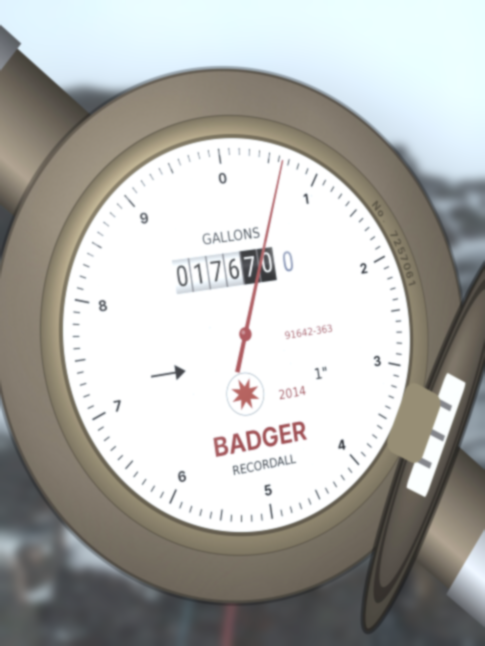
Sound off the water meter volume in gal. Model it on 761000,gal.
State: 176700.6,gal
